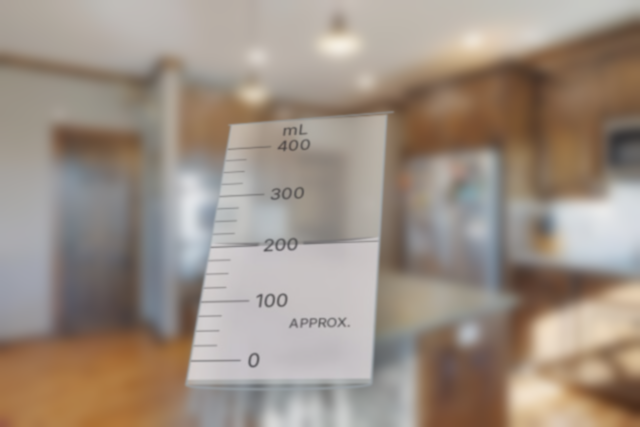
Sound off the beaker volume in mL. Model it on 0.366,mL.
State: 200,mL
